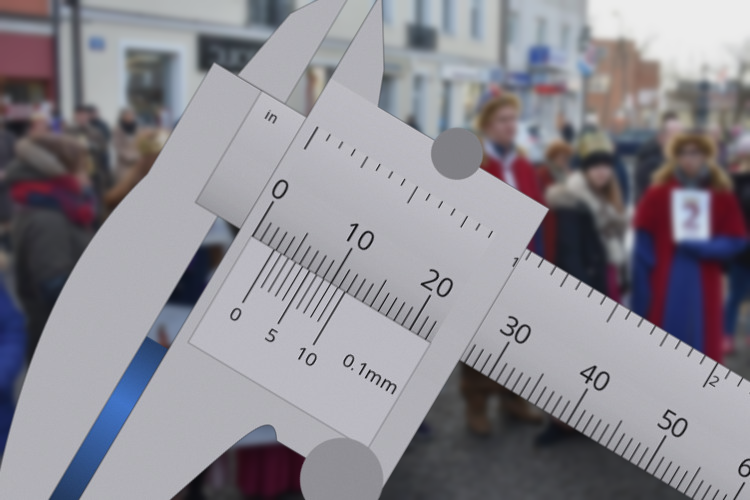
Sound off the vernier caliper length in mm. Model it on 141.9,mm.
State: 2.8,mm
